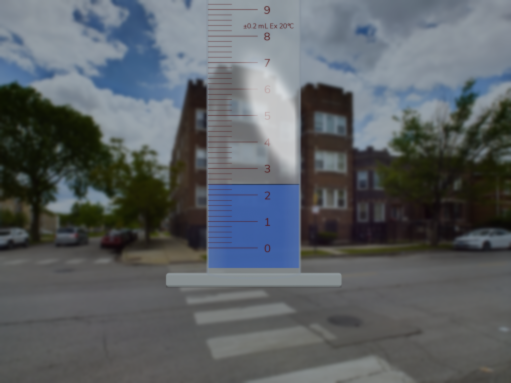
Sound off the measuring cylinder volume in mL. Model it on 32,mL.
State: 2.4,mL
